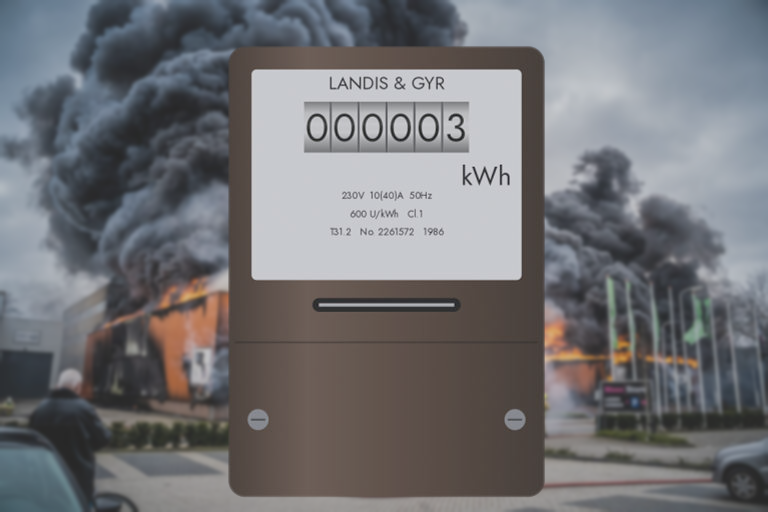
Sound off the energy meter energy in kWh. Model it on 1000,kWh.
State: 3,kWh
